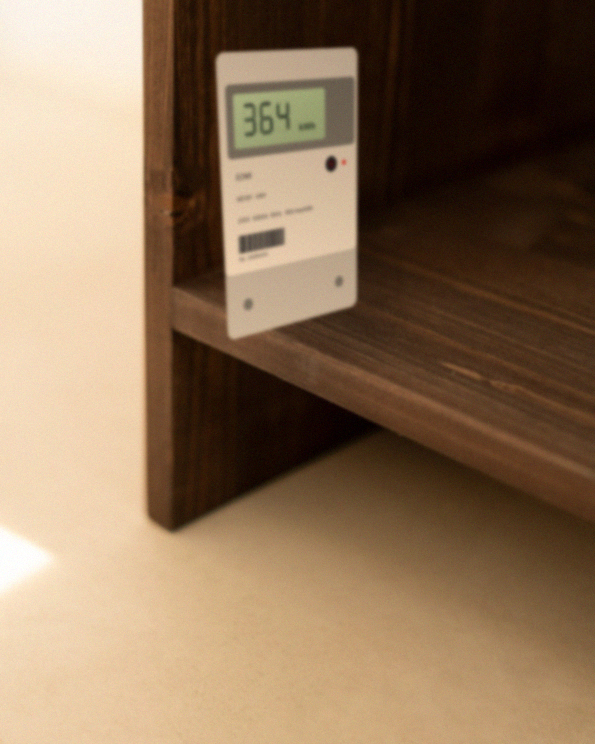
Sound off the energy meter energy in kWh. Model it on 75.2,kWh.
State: 364,kWh
